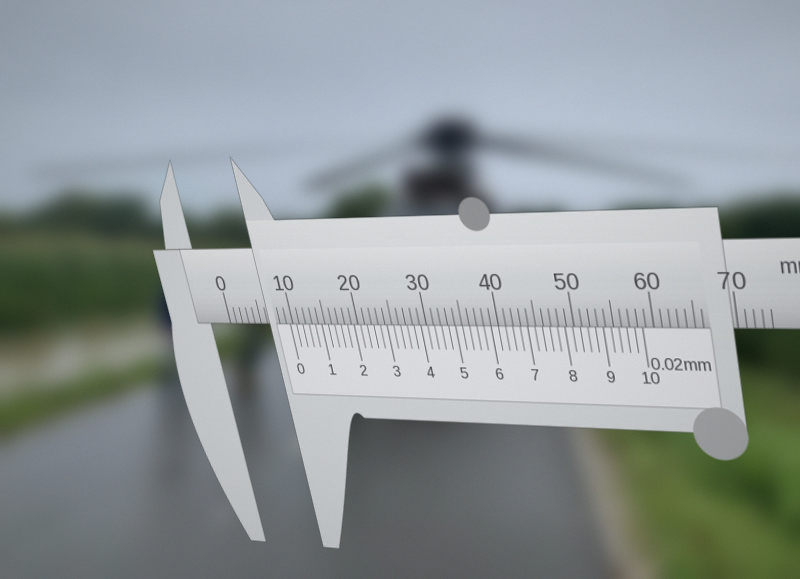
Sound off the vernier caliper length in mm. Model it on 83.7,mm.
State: 9.6,mm
